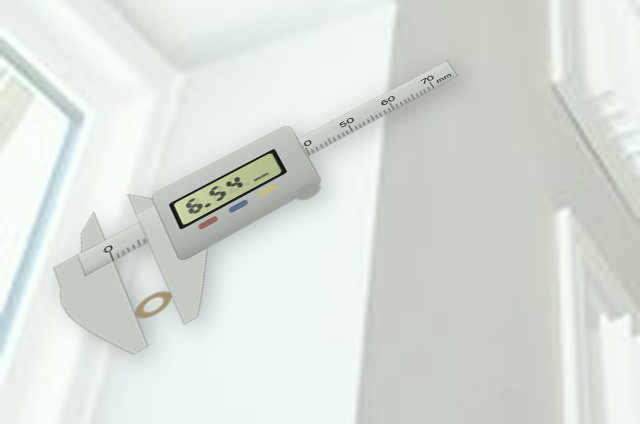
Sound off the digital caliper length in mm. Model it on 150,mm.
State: 6.54,mm
